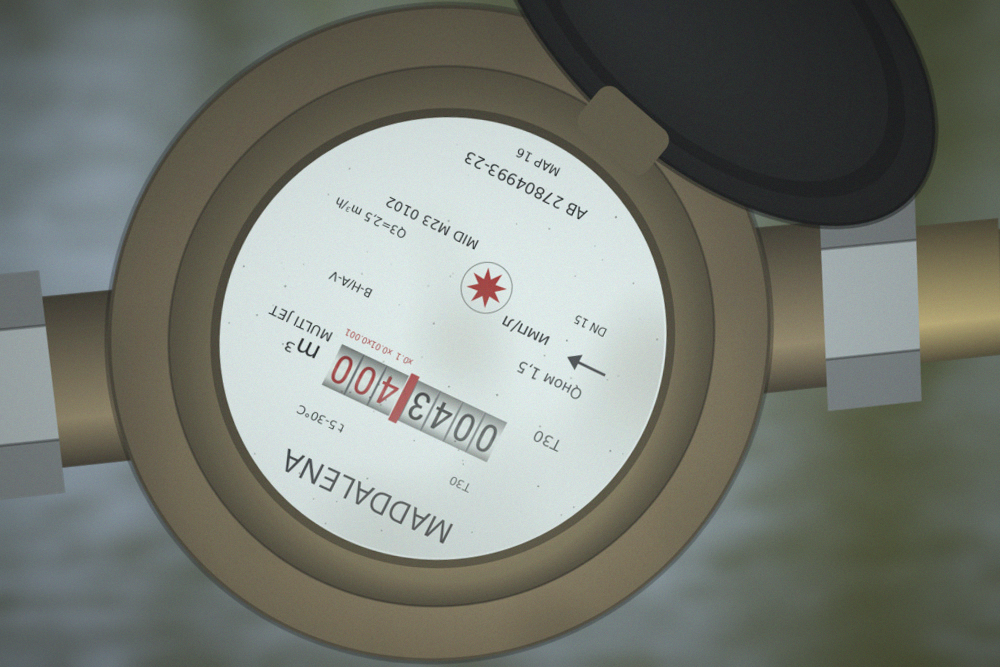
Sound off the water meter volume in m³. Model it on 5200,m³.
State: 43.400,m³
